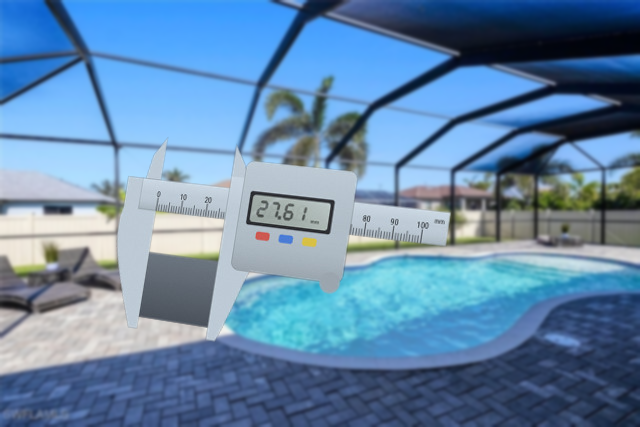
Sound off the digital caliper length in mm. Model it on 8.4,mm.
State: 27.61,mm
